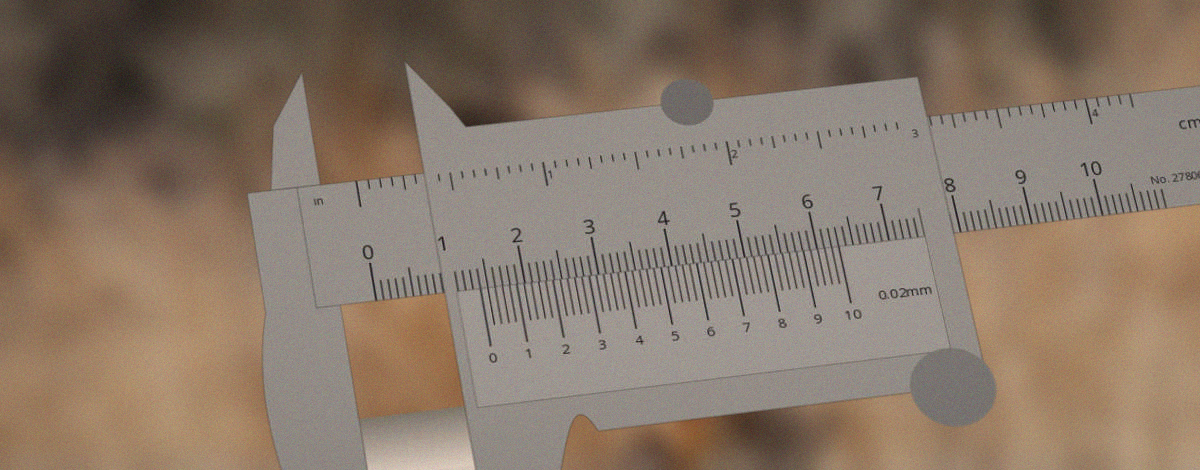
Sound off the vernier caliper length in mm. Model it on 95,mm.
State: 14.0,mm
